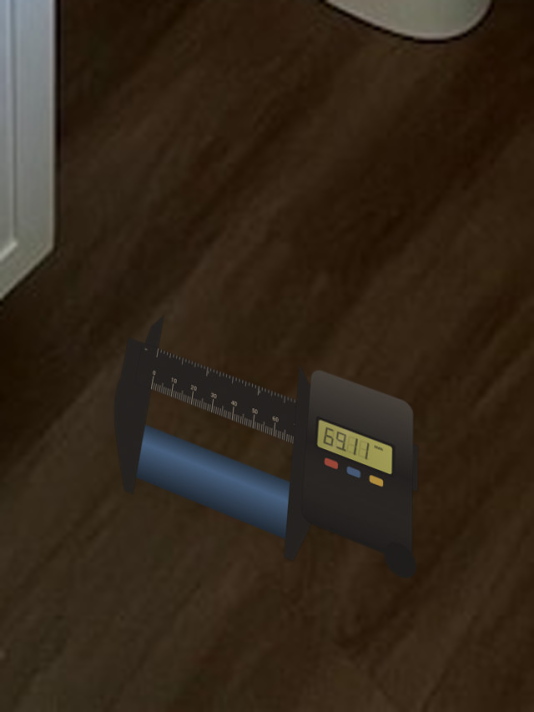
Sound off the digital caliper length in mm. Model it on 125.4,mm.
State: 69.11,mm
